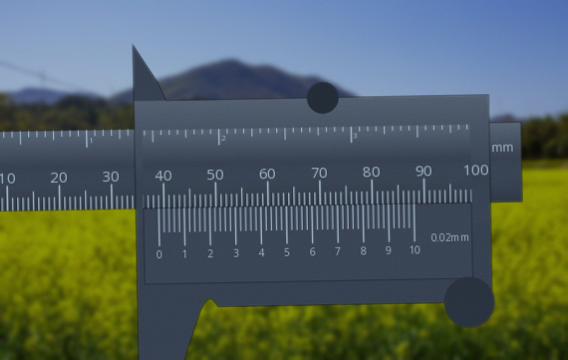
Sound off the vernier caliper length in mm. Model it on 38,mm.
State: 39.0,mm
